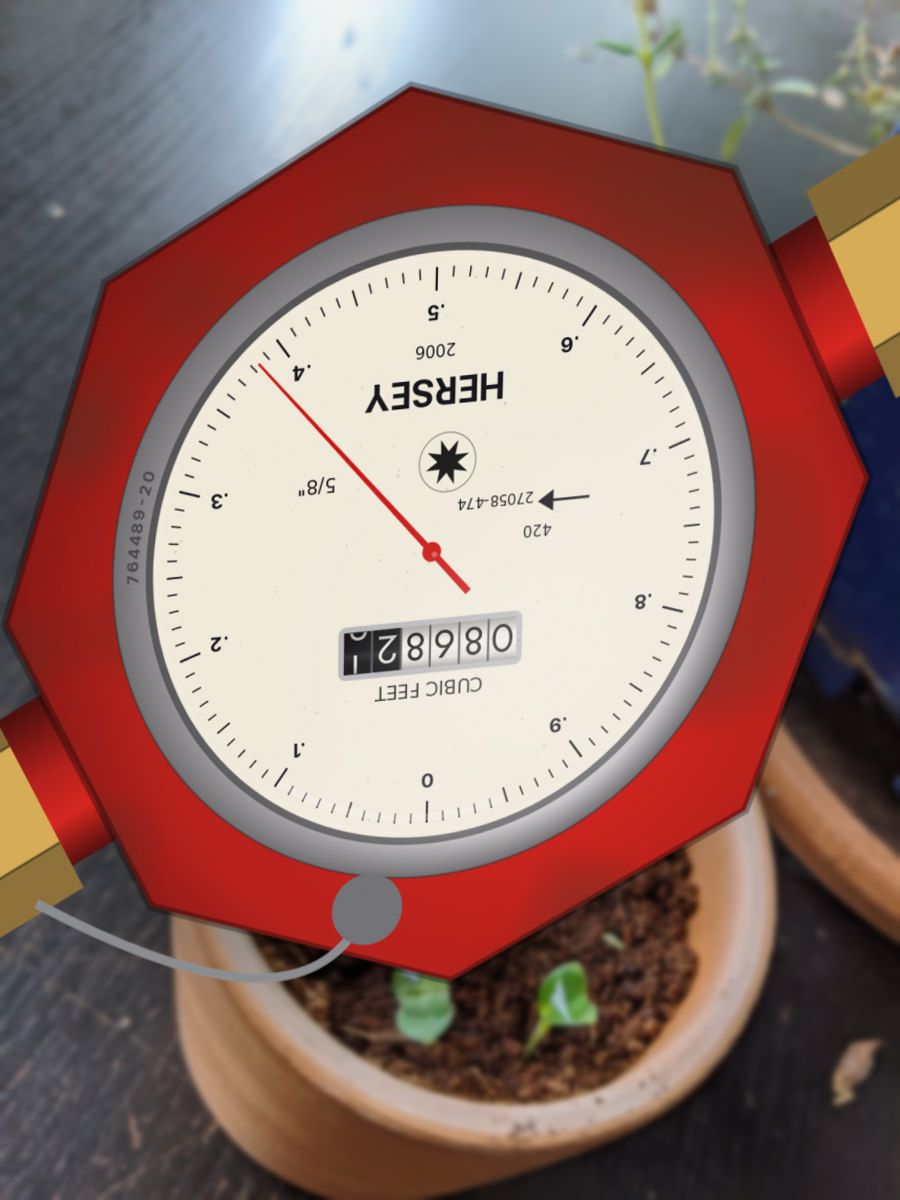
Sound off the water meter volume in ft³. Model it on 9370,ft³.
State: 86821.38,ft³
